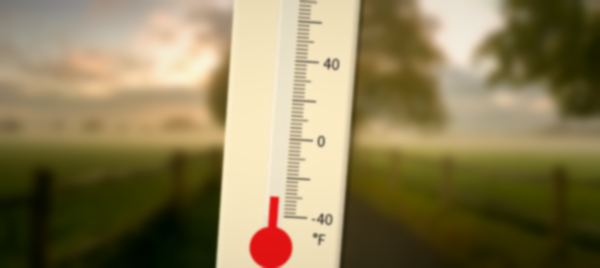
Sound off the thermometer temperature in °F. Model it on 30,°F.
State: -30,°F
